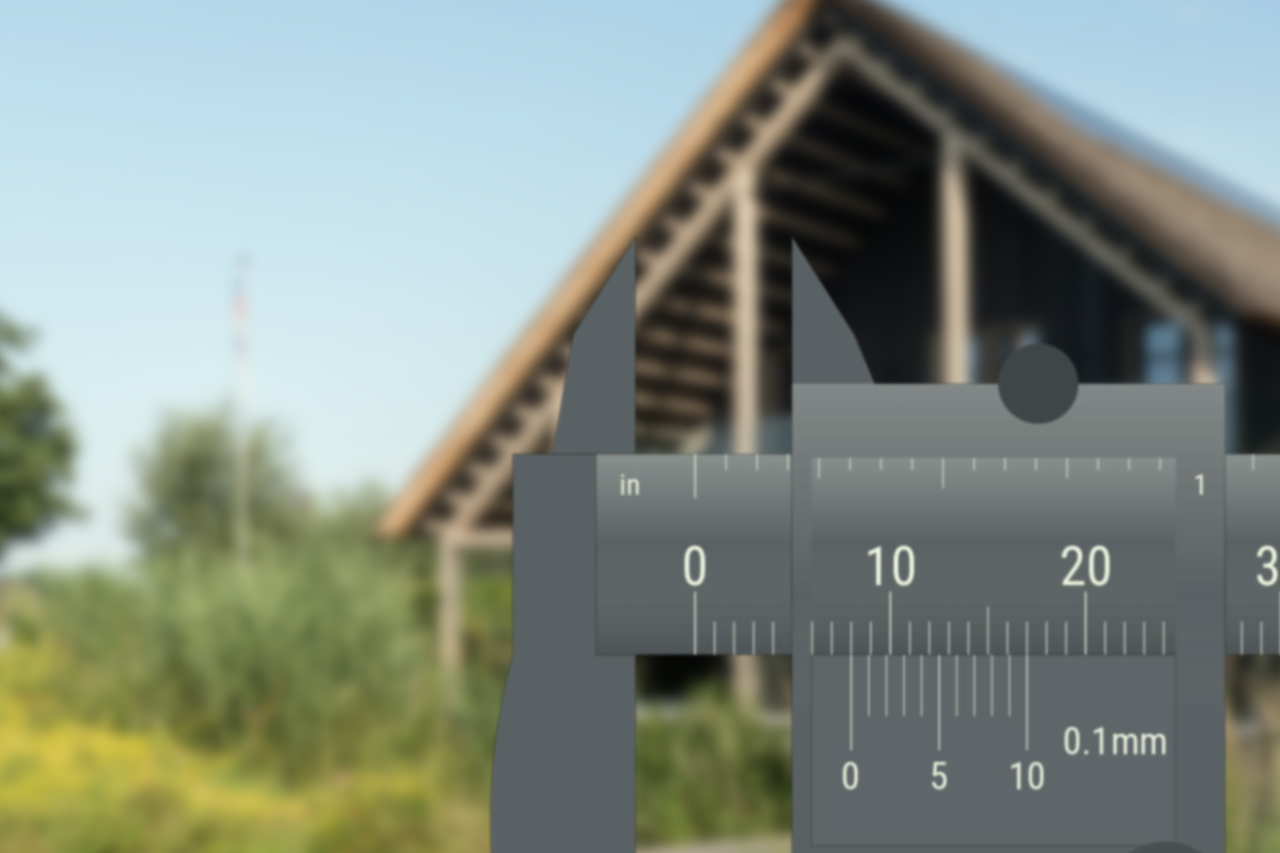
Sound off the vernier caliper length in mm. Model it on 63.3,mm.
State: 8.0,mm
